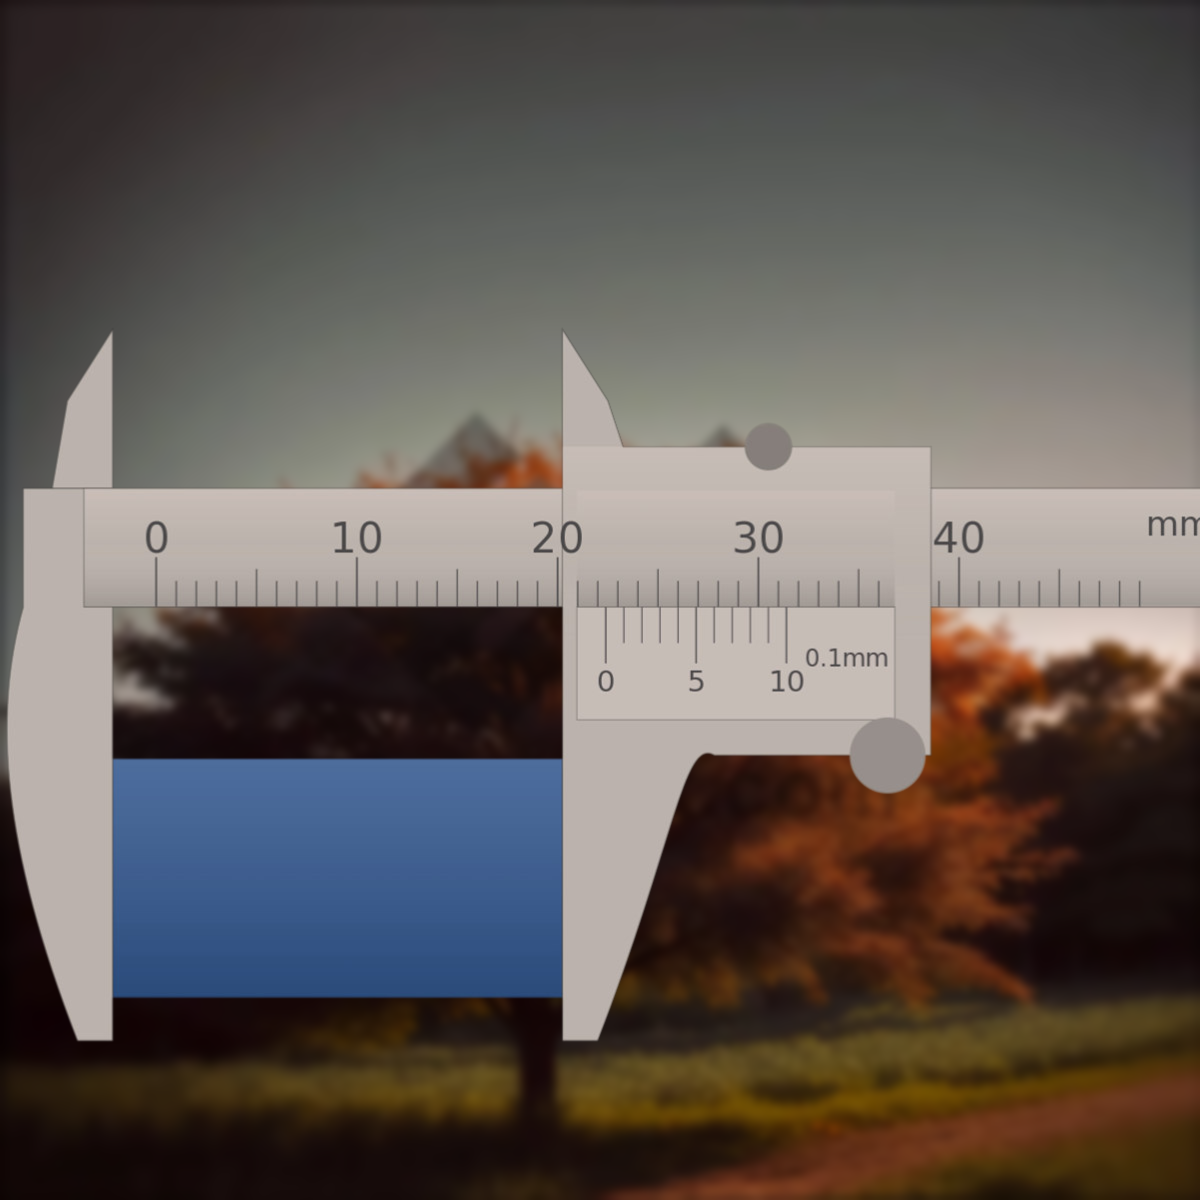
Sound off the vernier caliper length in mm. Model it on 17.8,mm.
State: 22.4,mm
